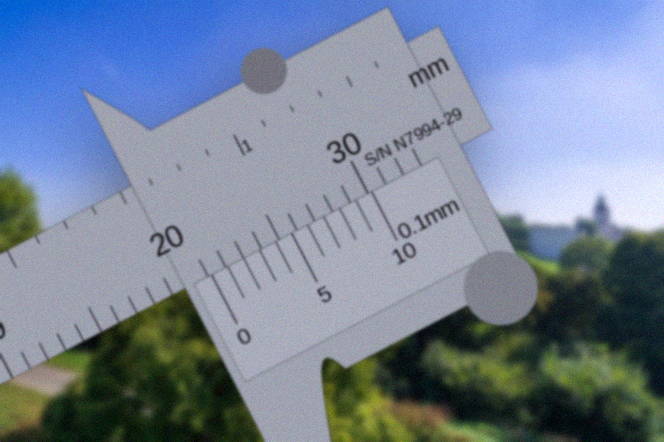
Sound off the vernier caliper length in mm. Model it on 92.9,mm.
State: 21.2,mm
